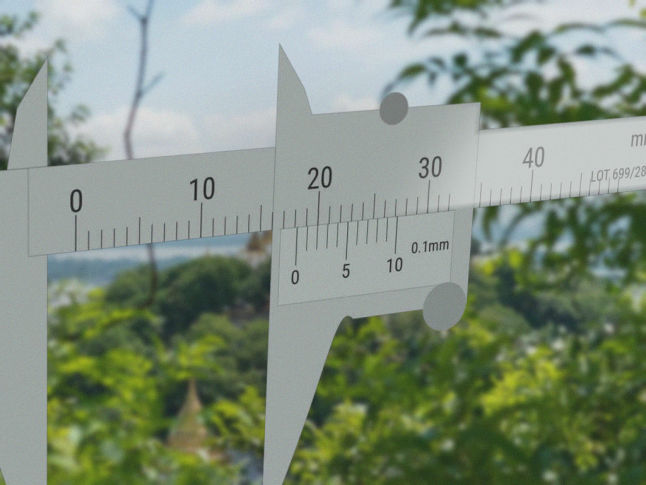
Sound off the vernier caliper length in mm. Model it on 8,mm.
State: 18.2,mm
